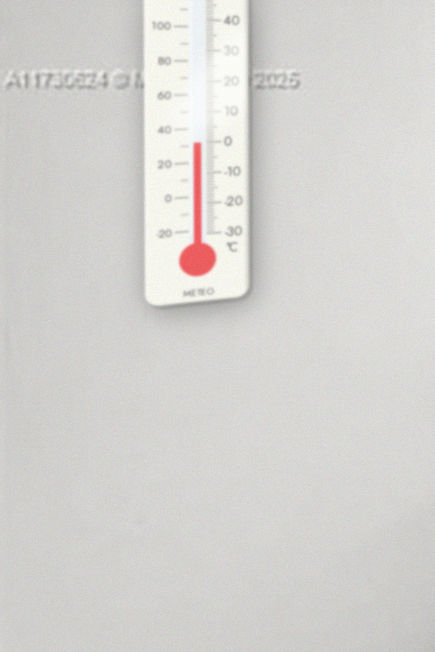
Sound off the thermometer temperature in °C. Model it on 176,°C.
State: 0,°C
